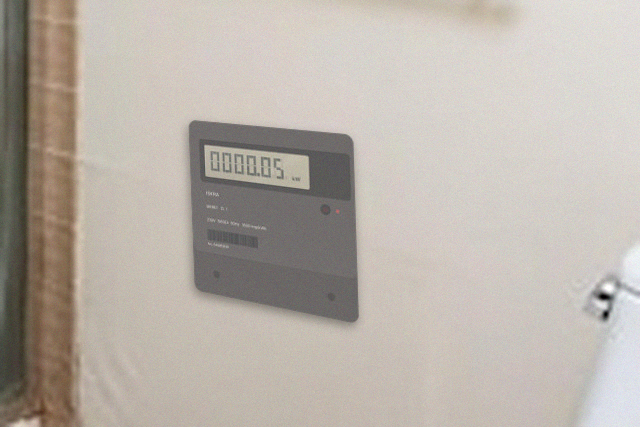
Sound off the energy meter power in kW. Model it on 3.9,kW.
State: 0.05,kW
